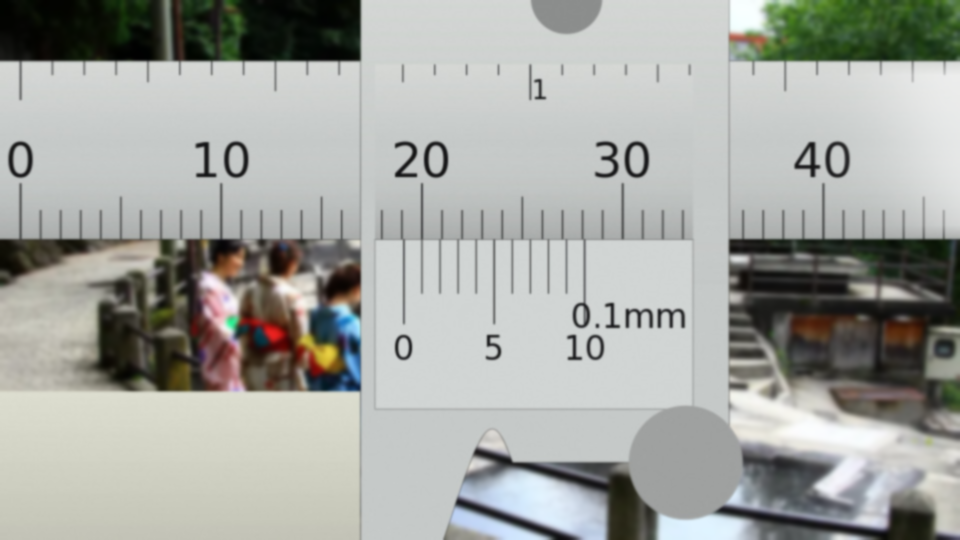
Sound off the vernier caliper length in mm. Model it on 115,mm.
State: 19.1,mm
